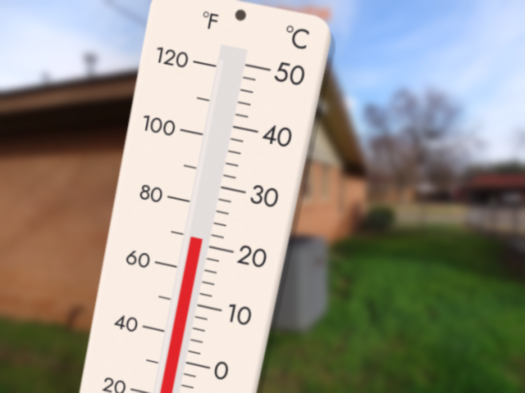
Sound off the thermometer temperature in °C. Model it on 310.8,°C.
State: 21,°C
